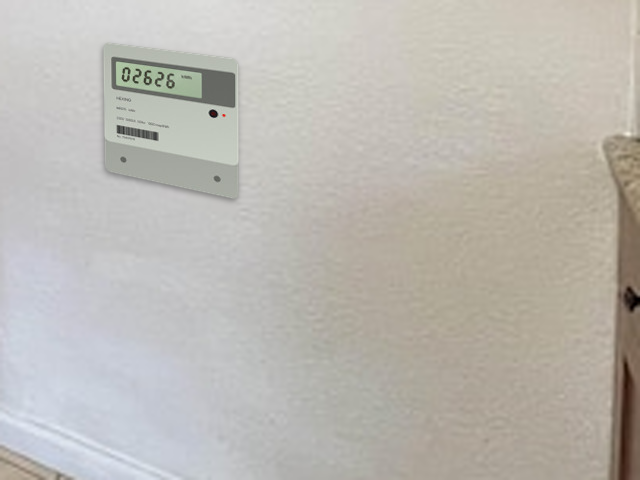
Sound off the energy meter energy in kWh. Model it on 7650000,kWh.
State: 2626,kWh
